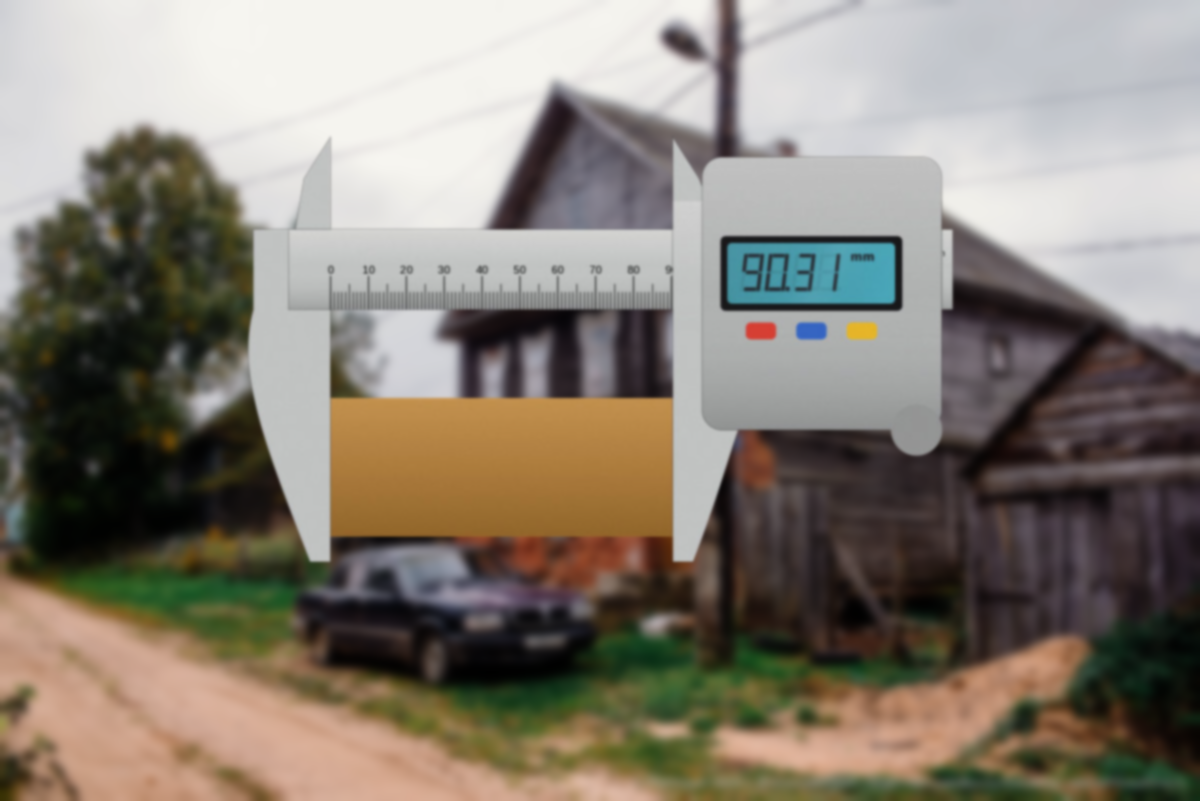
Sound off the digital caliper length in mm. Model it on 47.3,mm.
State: 90.31,mm
